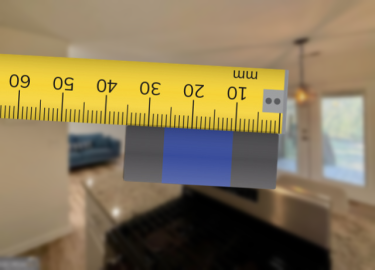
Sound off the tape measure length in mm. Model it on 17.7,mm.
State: 35,mm
